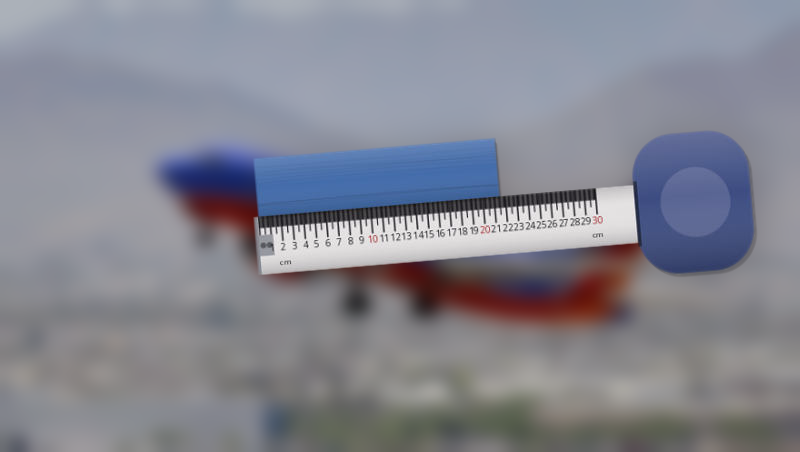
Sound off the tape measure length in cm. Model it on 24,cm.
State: 21.5,cm
